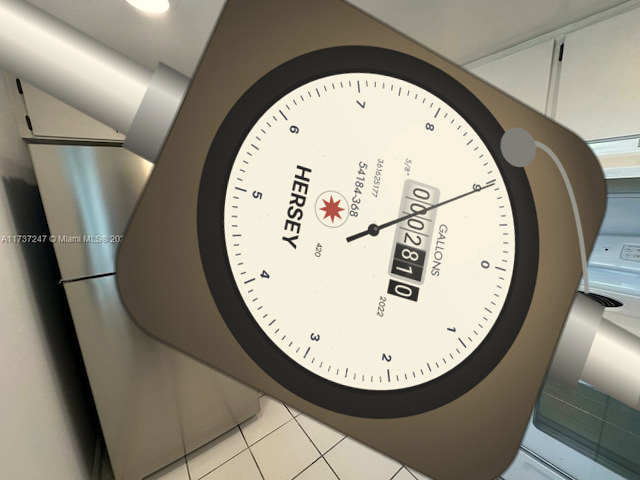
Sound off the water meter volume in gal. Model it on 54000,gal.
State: 2809.0,gal
